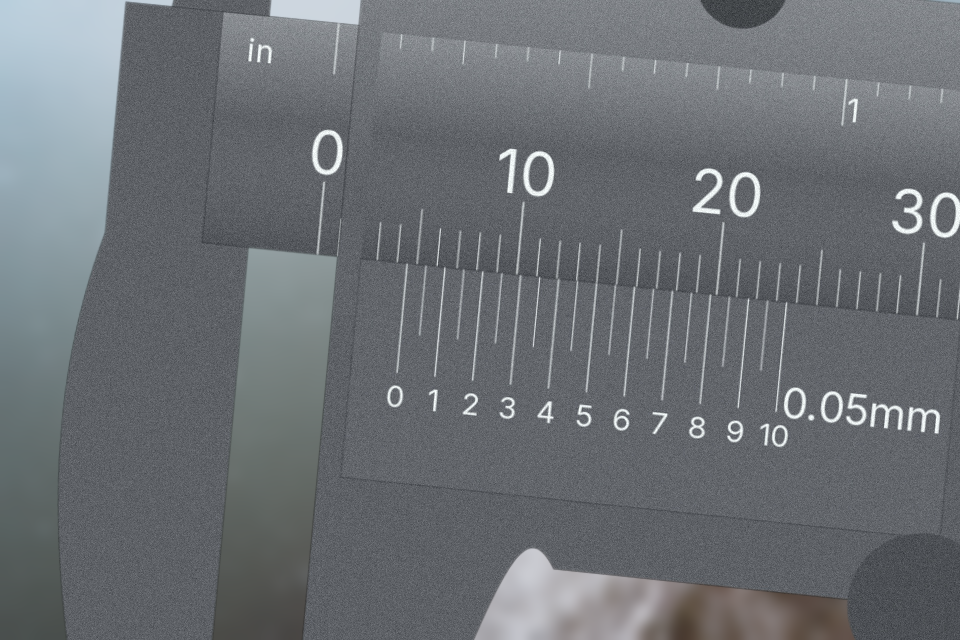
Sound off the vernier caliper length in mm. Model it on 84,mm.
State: 4.5,mm
